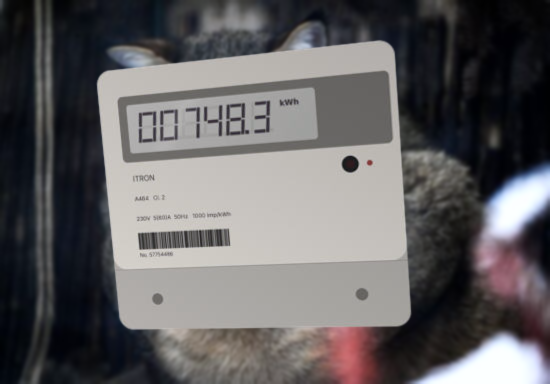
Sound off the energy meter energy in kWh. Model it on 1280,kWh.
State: 748.3,kWh
